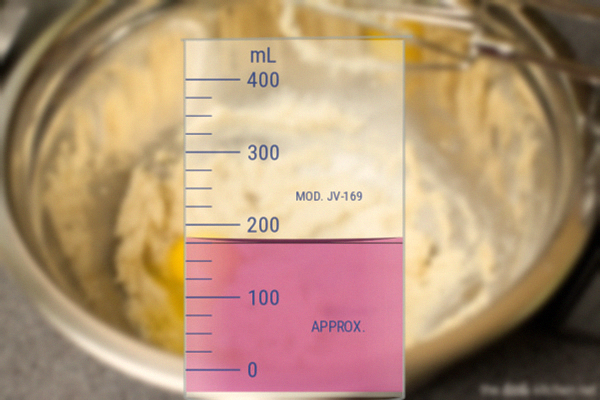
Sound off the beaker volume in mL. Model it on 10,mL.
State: 175,mL
